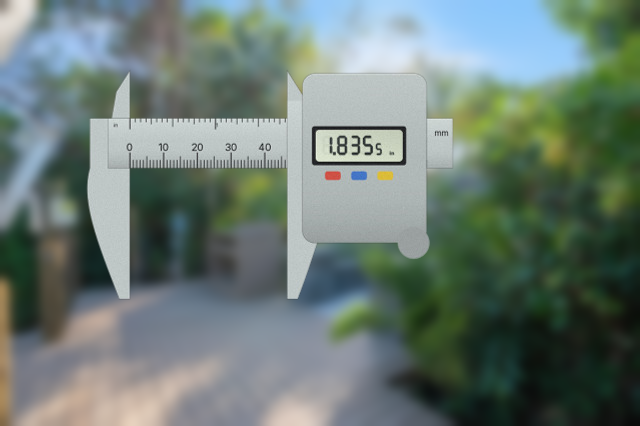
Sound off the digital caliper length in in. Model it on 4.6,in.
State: 1.8355,in
